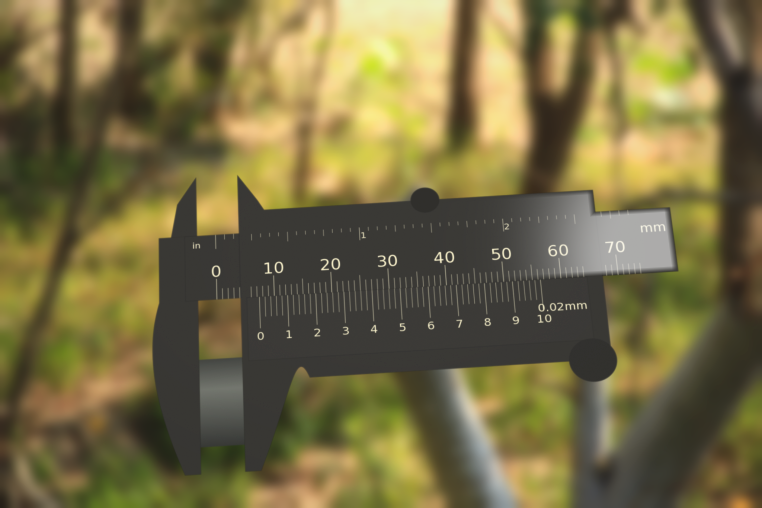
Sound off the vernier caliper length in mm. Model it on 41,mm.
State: 7.4,mm
